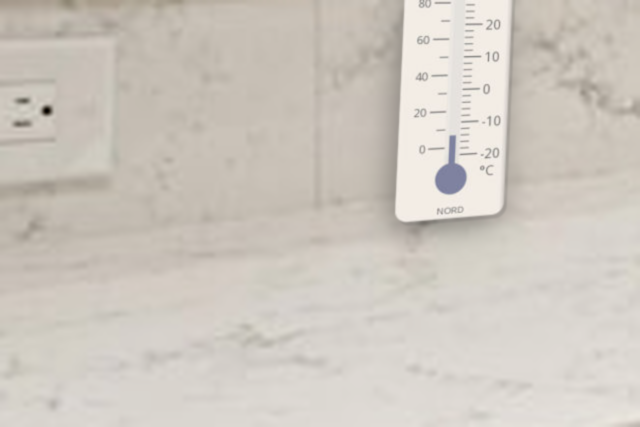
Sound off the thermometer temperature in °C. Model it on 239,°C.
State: -14,°C
